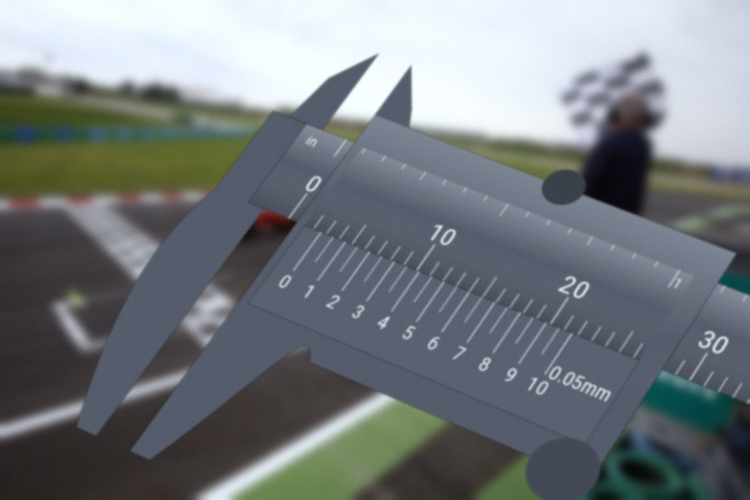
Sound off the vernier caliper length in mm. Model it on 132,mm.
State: 2.6,mm
